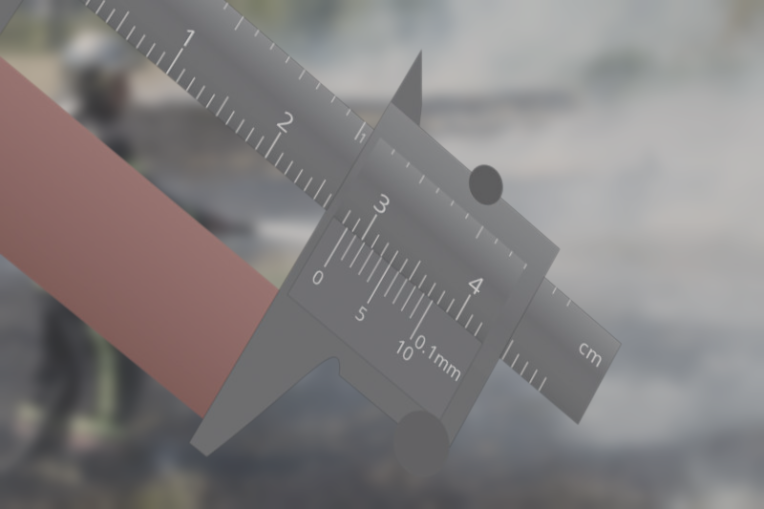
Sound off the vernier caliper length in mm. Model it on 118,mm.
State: 28.5,mm
